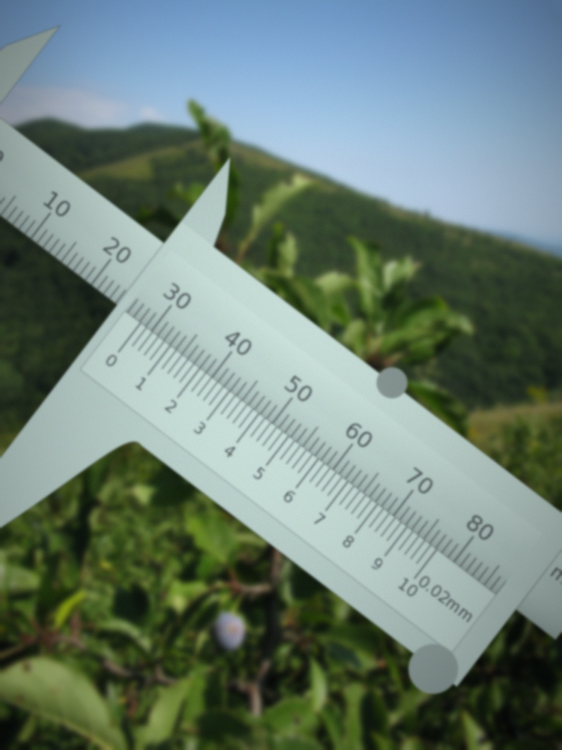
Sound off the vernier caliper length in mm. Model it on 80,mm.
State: 28.2,mm
